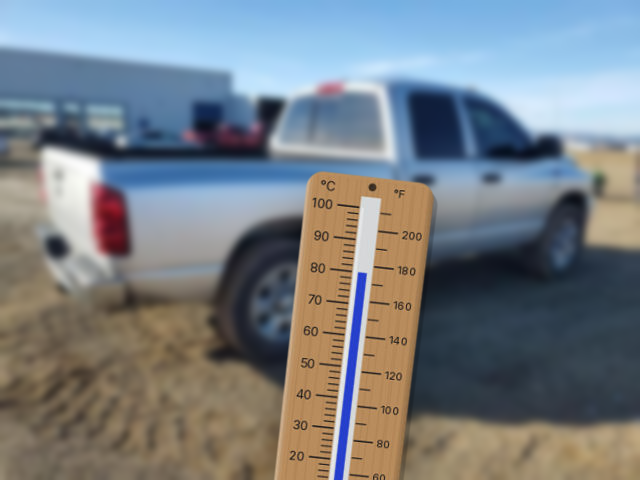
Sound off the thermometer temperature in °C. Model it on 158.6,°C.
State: 80,°C
